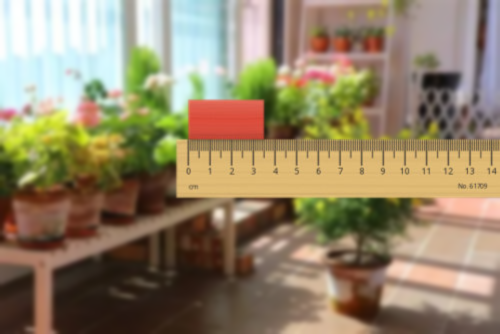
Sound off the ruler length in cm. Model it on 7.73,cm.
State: 3.5,cm
